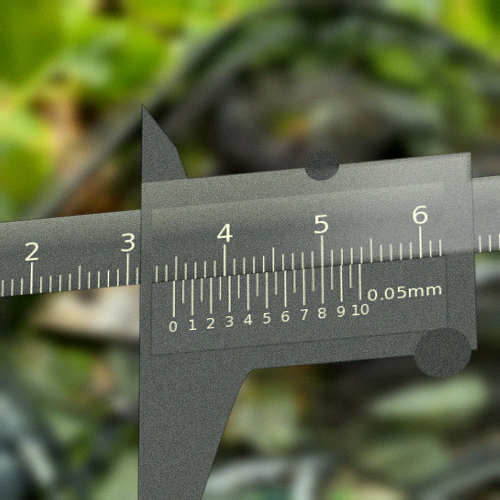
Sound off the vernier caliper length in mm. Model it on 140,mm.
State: 34.8,mm
